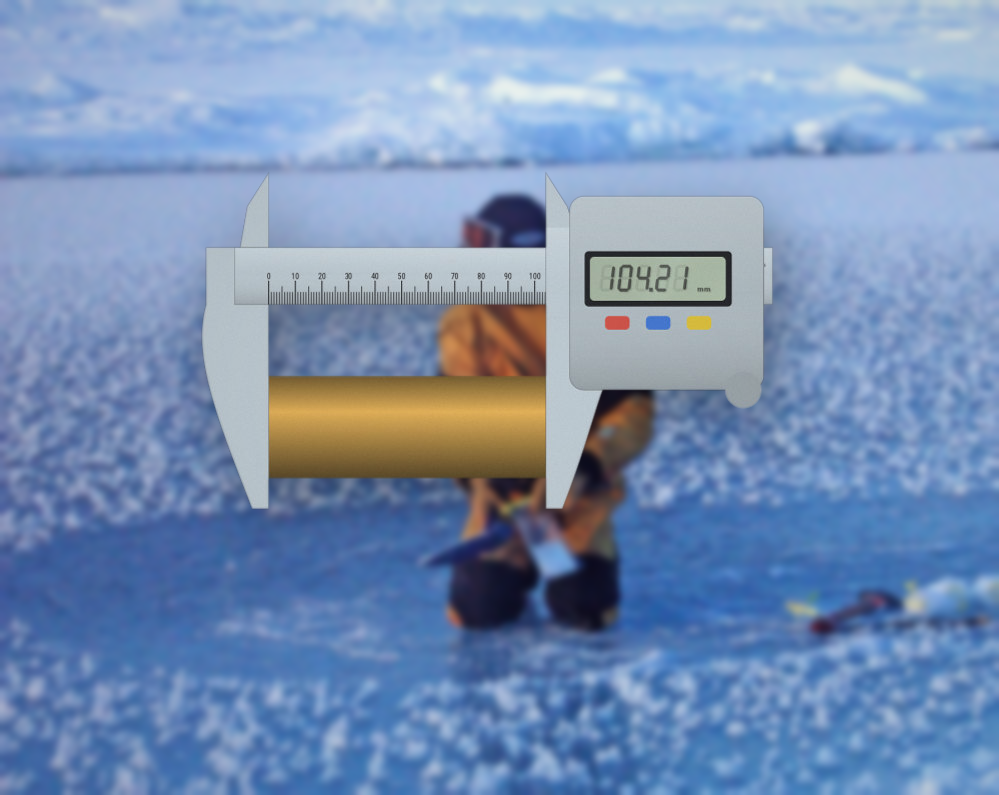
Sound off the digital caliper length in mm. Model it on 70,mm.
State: 104.21,mm
